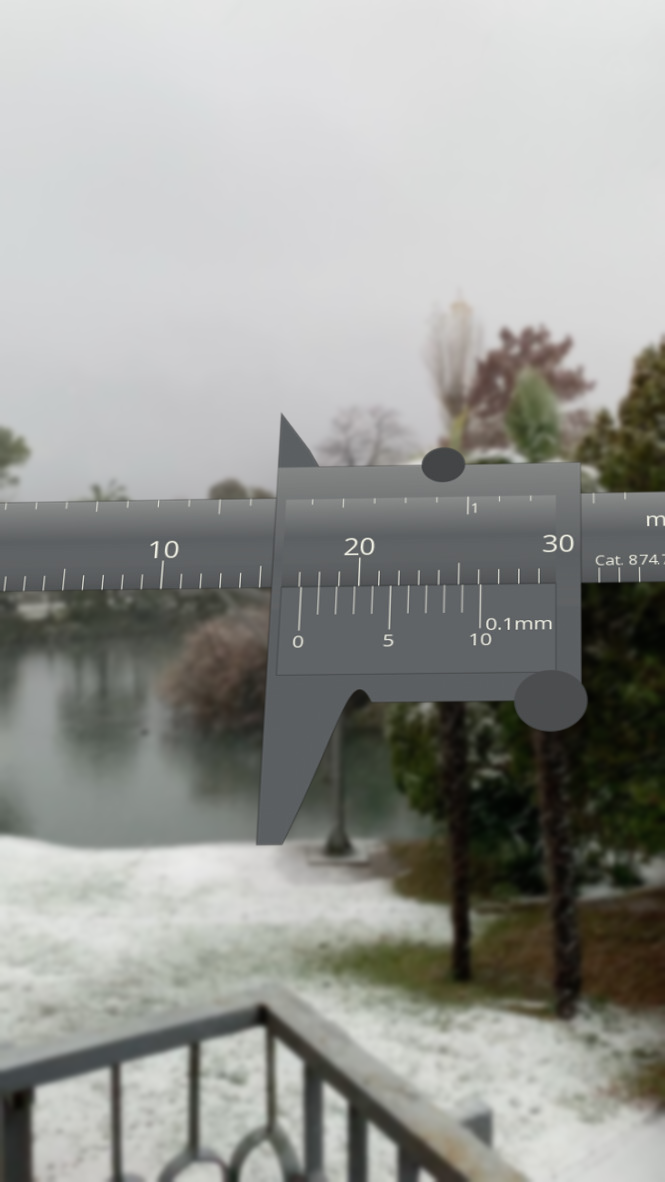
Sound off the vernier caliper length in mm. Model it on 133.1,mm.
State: 17.1,mm
